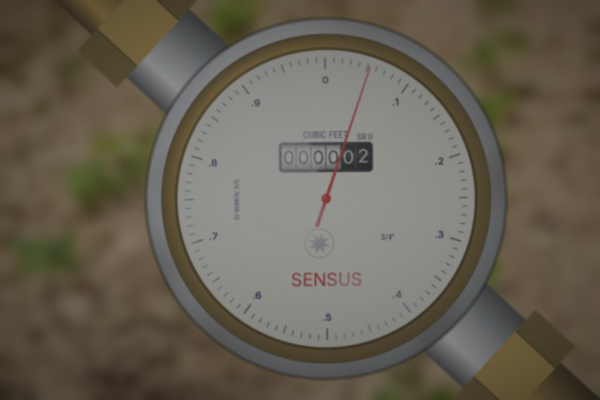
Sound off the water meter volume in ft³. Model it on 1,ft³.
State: 2.05,ft³
